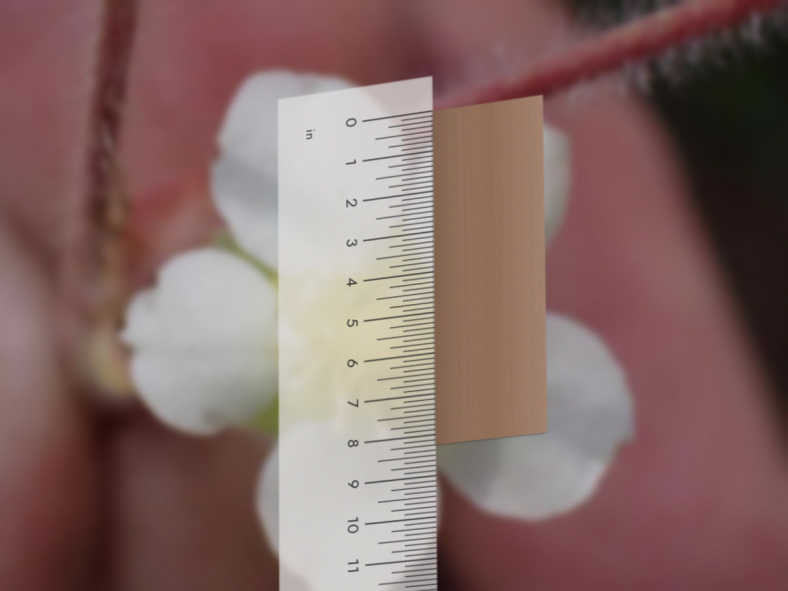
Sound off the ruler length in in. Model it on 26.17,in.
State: 8.25,in
